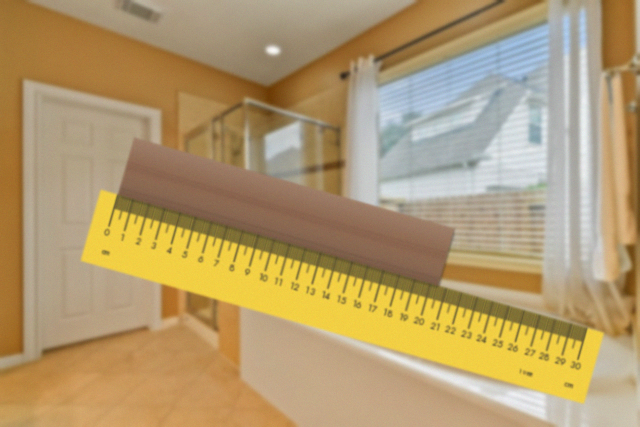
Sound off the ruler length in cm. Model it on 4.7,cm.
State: 20.5,cm
